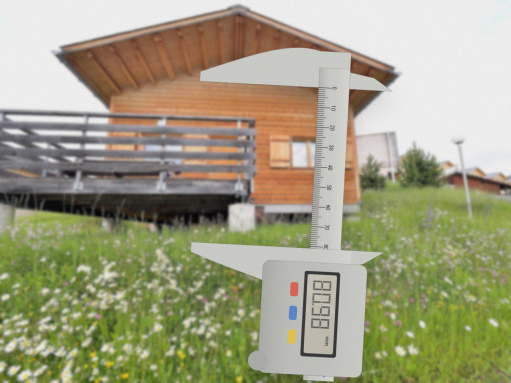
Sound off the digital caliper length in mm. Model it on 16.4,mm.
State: 80.98,mm
